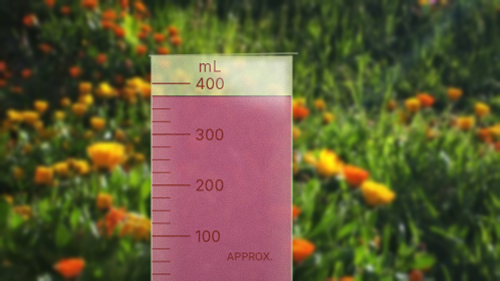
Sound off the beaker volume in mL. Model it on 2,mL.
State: 375,mL
